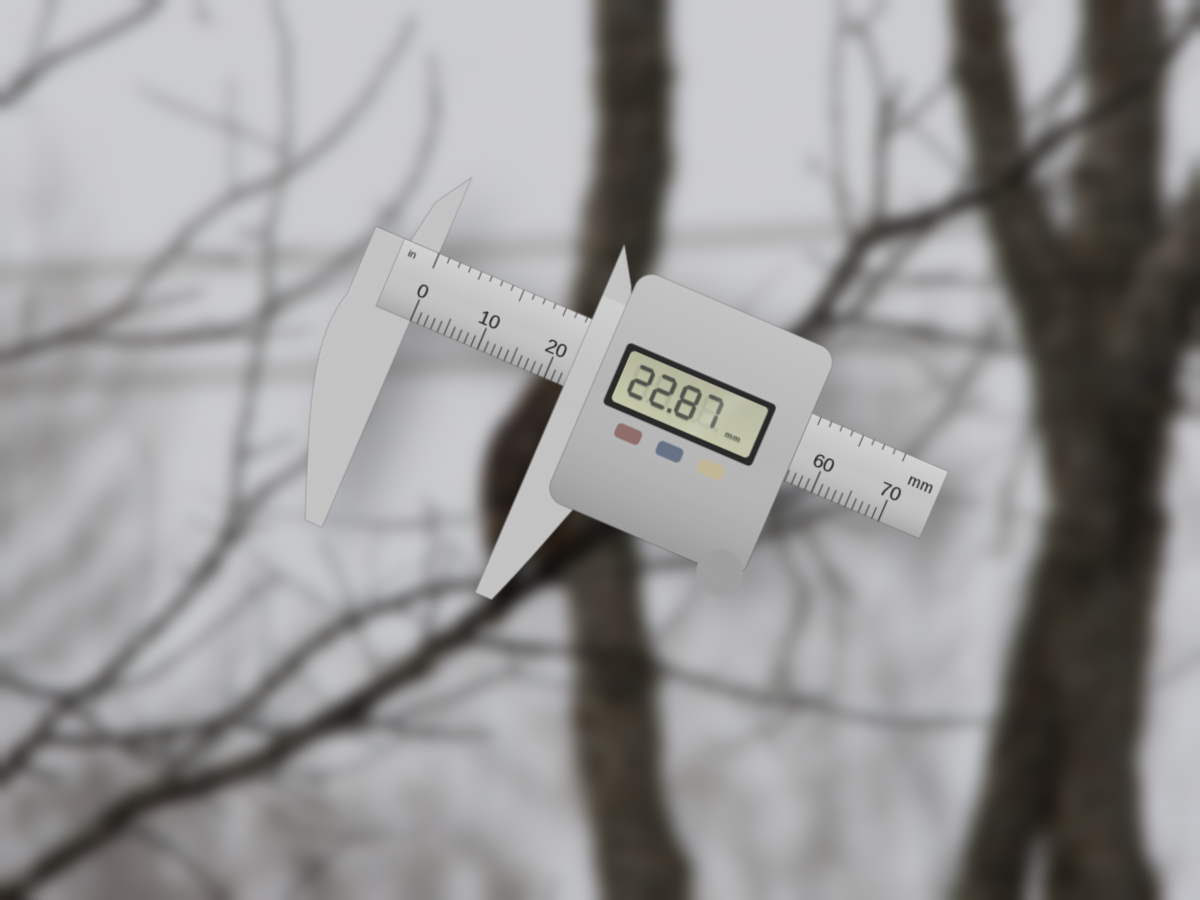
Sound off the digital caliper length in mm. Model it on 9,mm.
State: 22.87,mm
